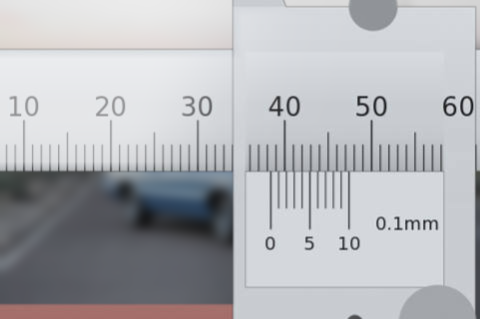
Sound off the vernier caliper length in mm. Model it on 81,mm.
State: 38.4,mm
